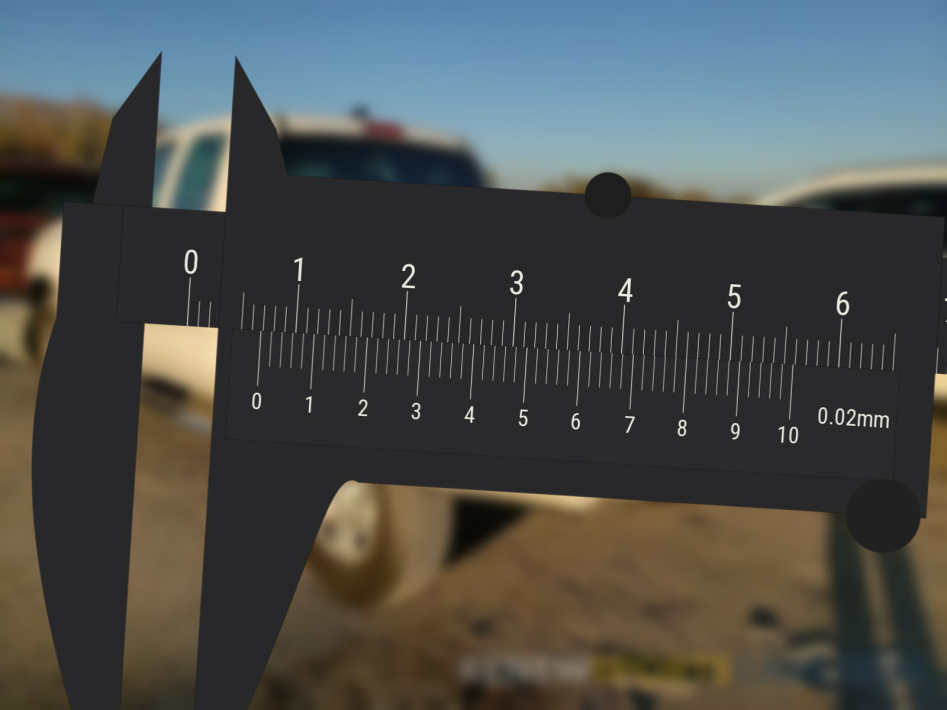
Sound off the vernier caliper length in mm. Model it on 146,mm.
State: 6.8,mm
